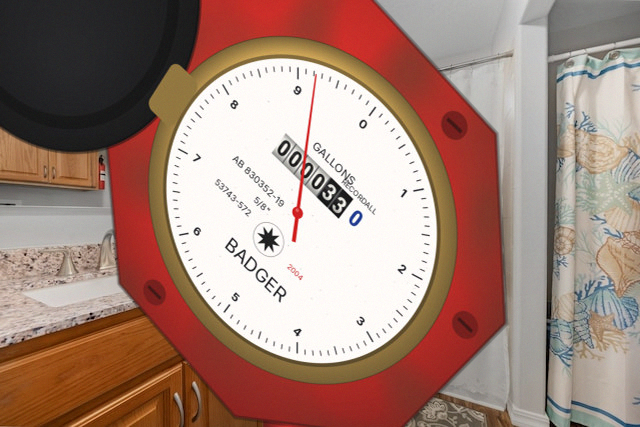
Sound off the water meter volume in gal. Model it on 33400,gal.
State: 329.2,gal
